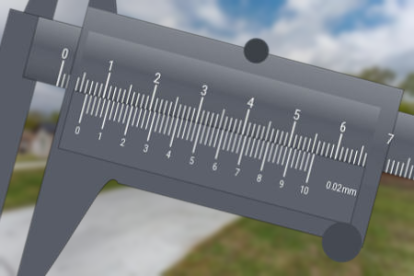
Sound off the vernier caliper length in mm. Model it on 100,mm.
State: 6.5,mm
